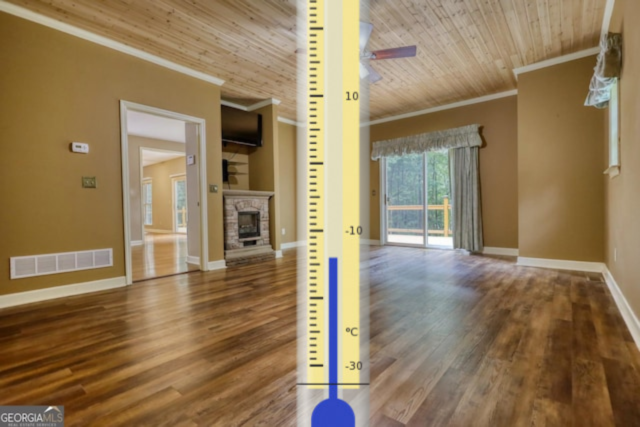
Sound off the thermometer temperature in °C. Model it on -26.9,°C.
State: -14,°C
